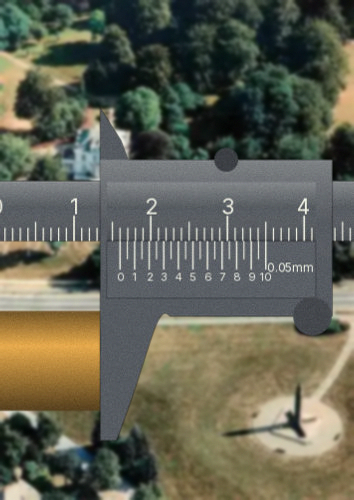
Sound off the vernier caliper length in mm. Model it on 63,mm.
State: 16.0,mm
